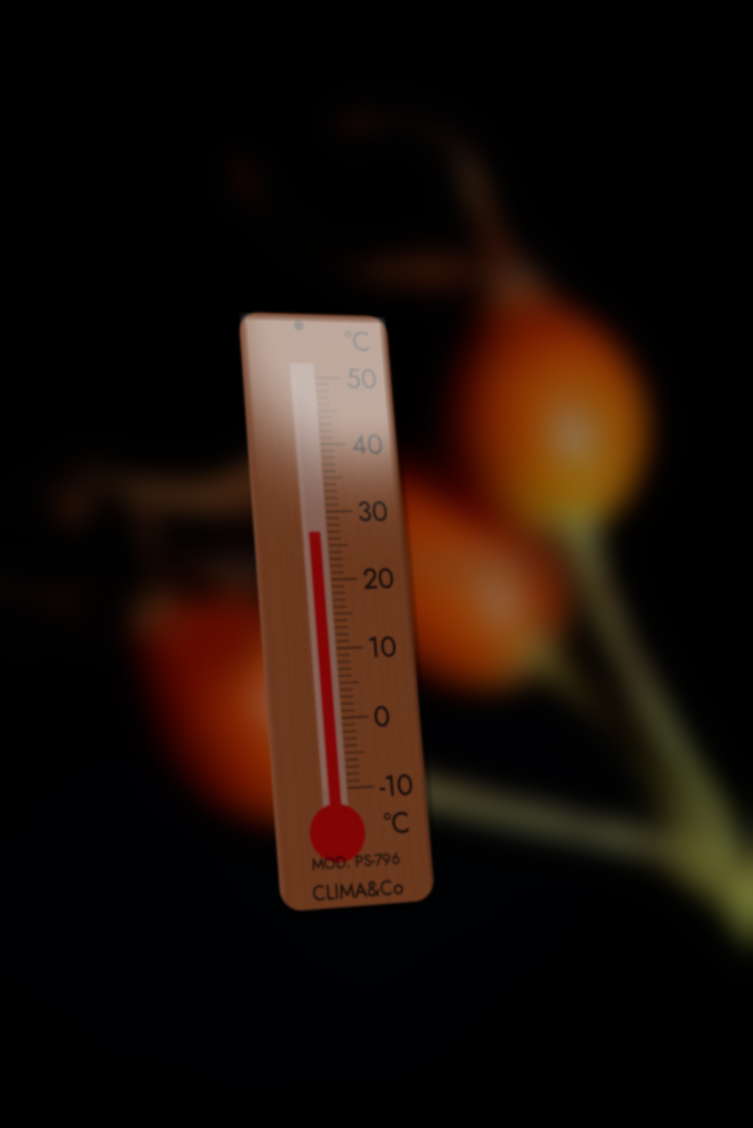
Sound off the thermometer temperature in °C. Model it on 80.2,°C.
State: 27,°C
